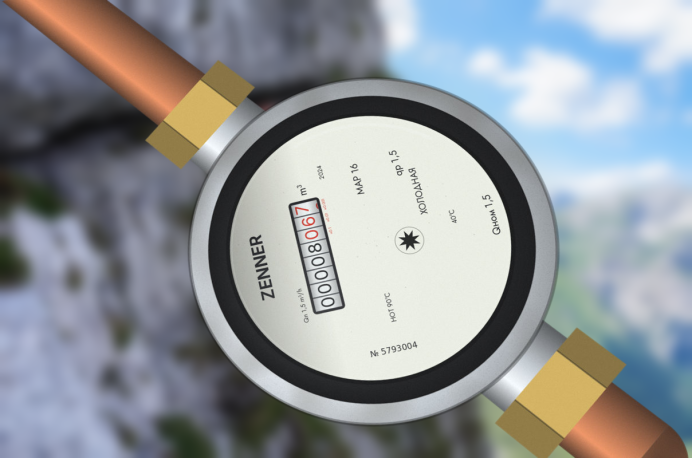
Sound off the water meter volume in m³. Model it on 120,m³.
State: 8.067,m³
